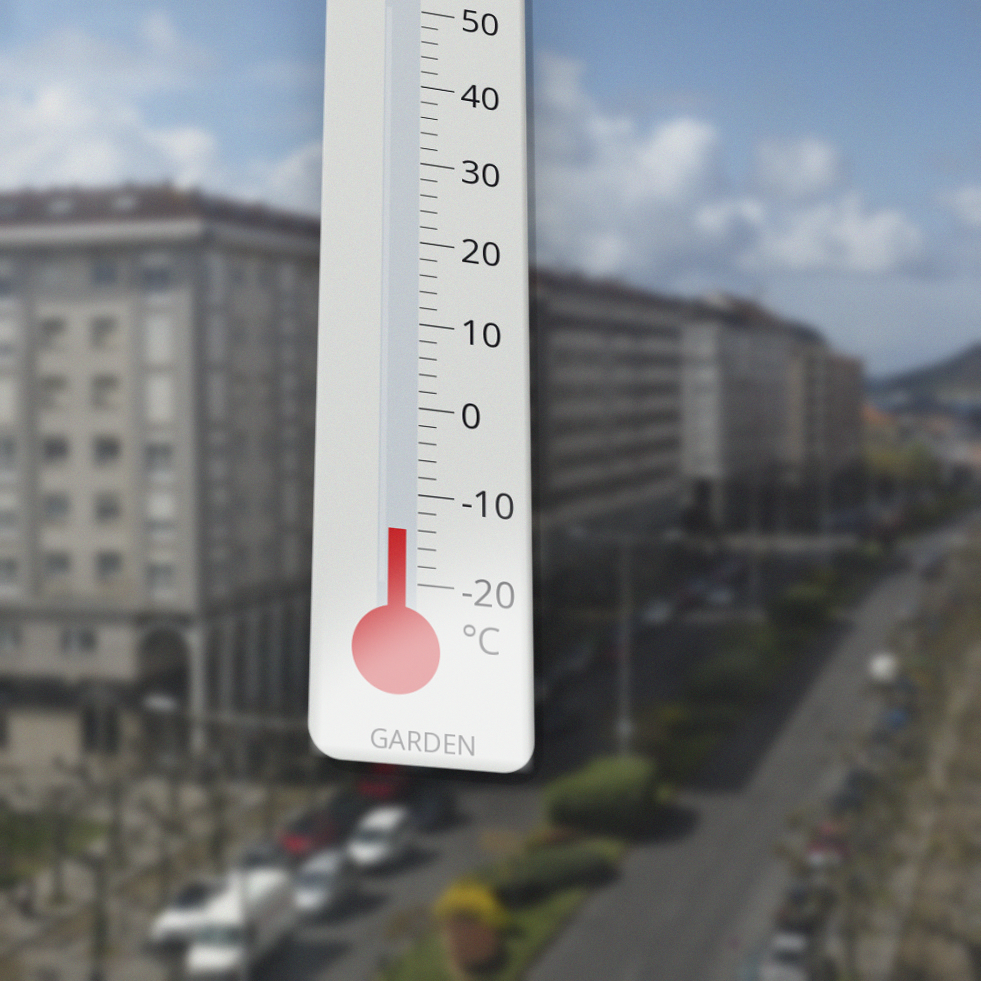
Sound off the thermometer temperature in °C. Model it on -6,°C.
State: -14,°C
